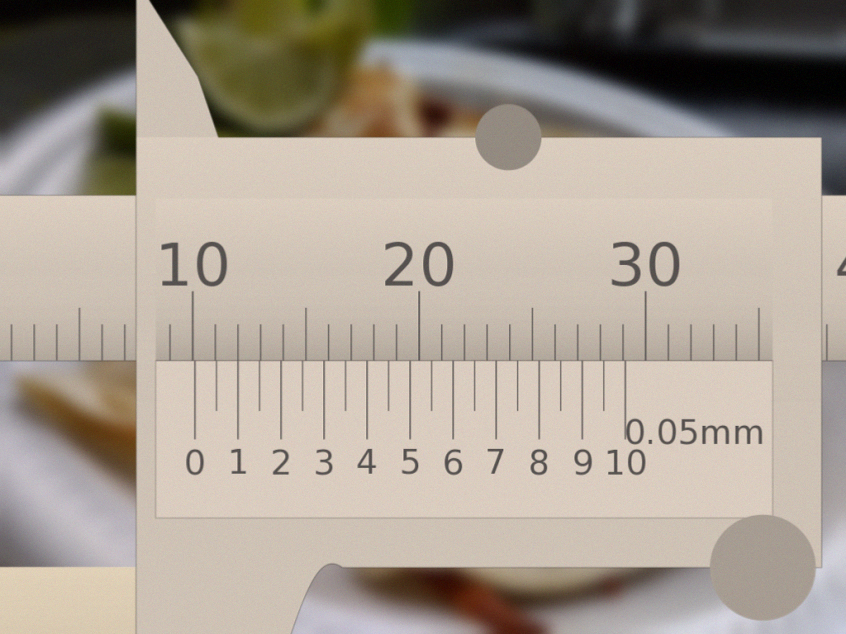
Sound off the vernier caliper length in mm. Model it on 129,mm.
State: 10.10,mm
